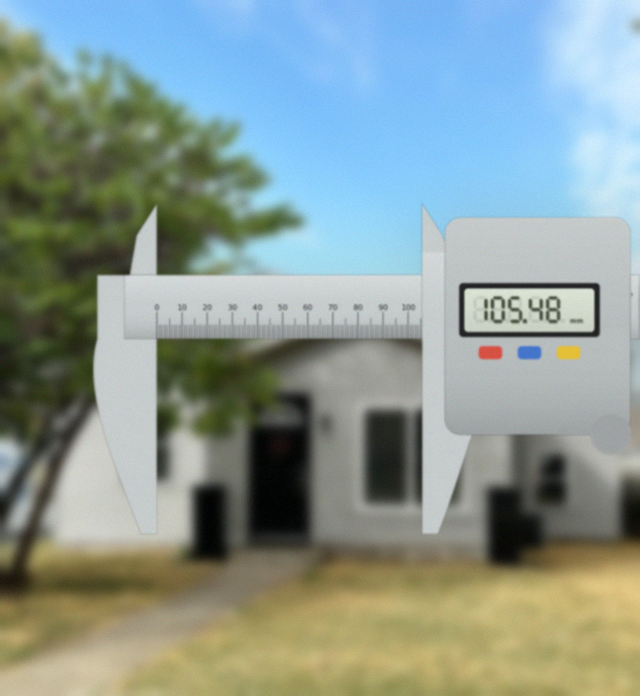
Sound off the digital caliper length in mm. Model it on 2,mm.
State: 105.48,mm
